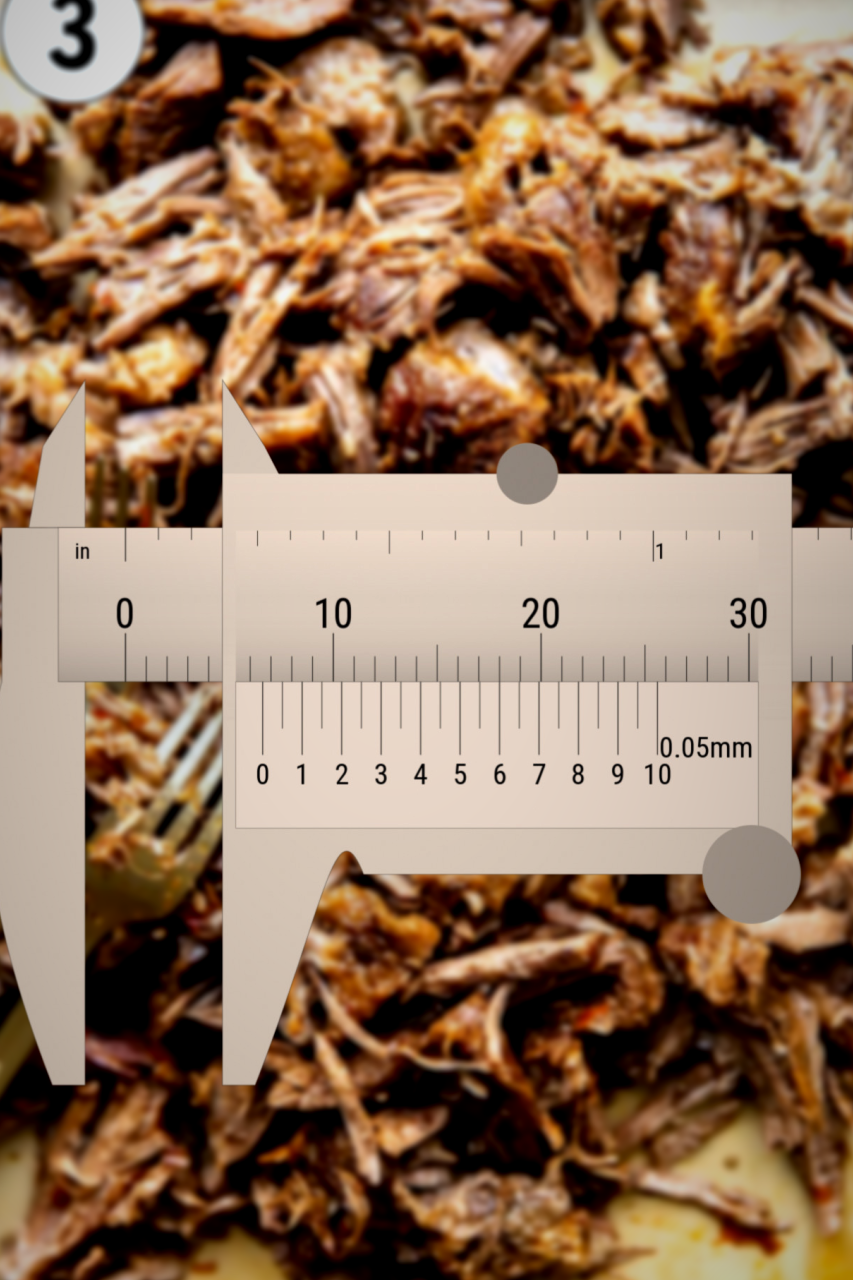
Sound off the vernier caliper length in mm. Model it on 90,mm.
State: 6.6,mm
